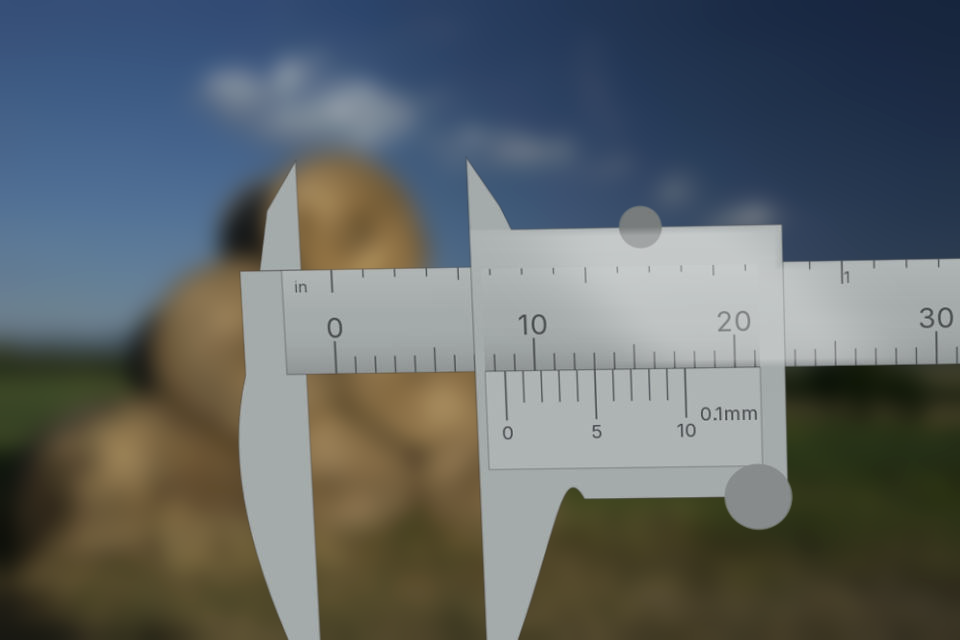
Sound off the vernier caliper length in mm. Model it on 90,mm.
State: 8.5,mm
